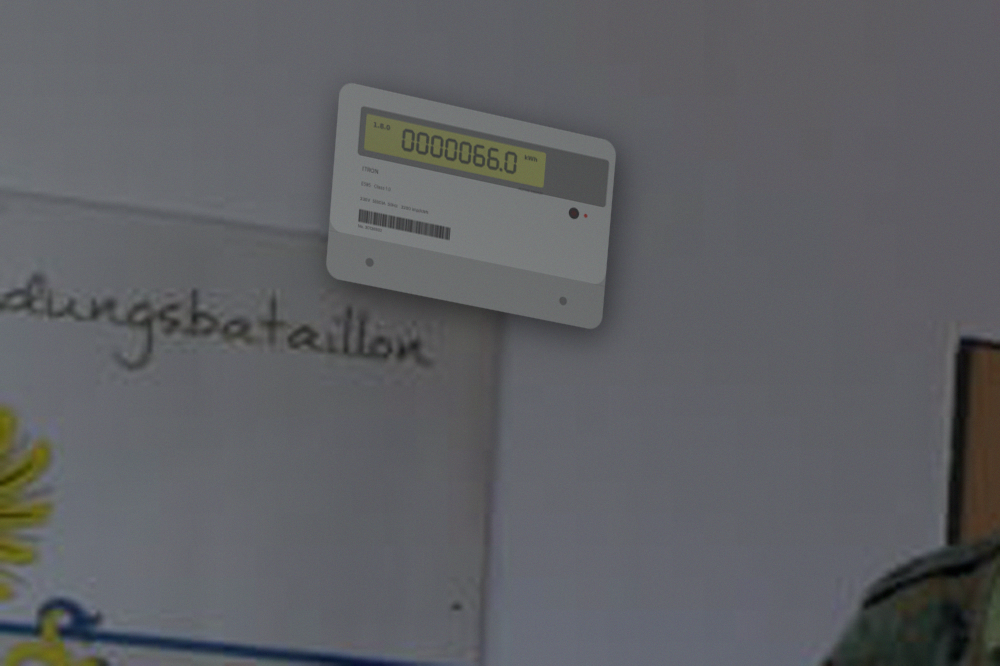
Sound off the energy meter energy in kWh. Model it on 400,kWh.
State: 66.0,kWh
